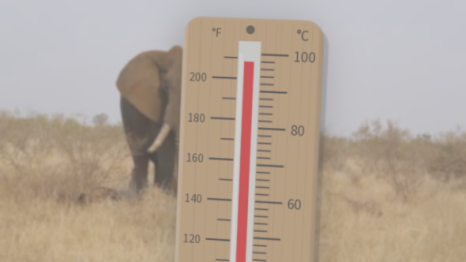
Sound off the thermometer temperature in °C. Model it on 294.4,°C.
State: 98,°C
